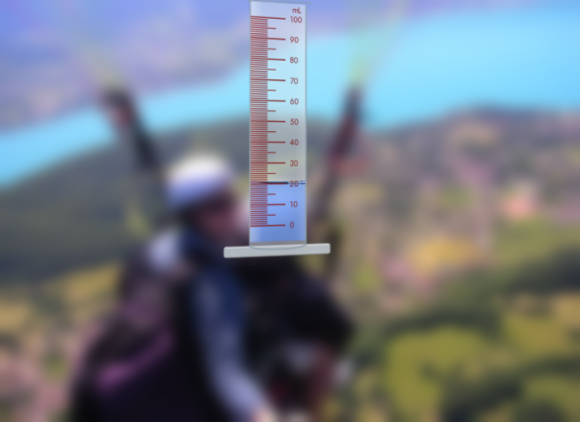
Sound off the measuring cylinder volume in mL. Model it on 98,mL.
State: 20,mL
